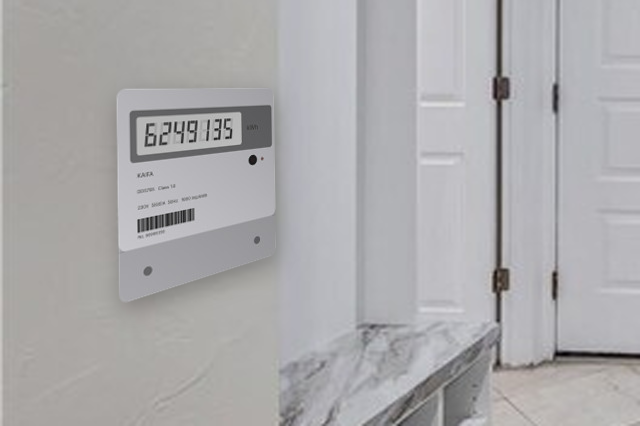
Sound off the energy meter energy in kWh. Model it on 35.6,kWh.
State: 6249135,kWh
